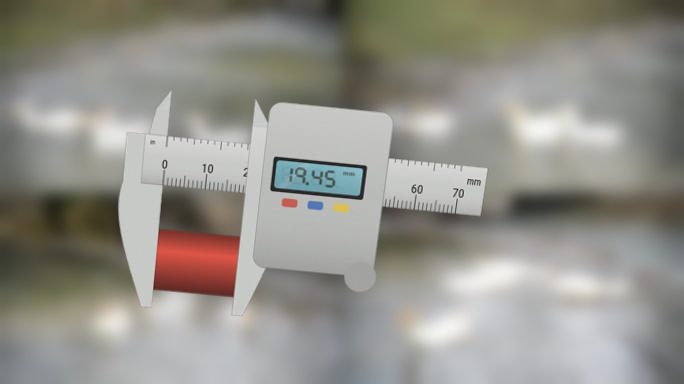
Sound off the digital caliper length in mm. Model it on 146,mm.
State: 19.45,mm
